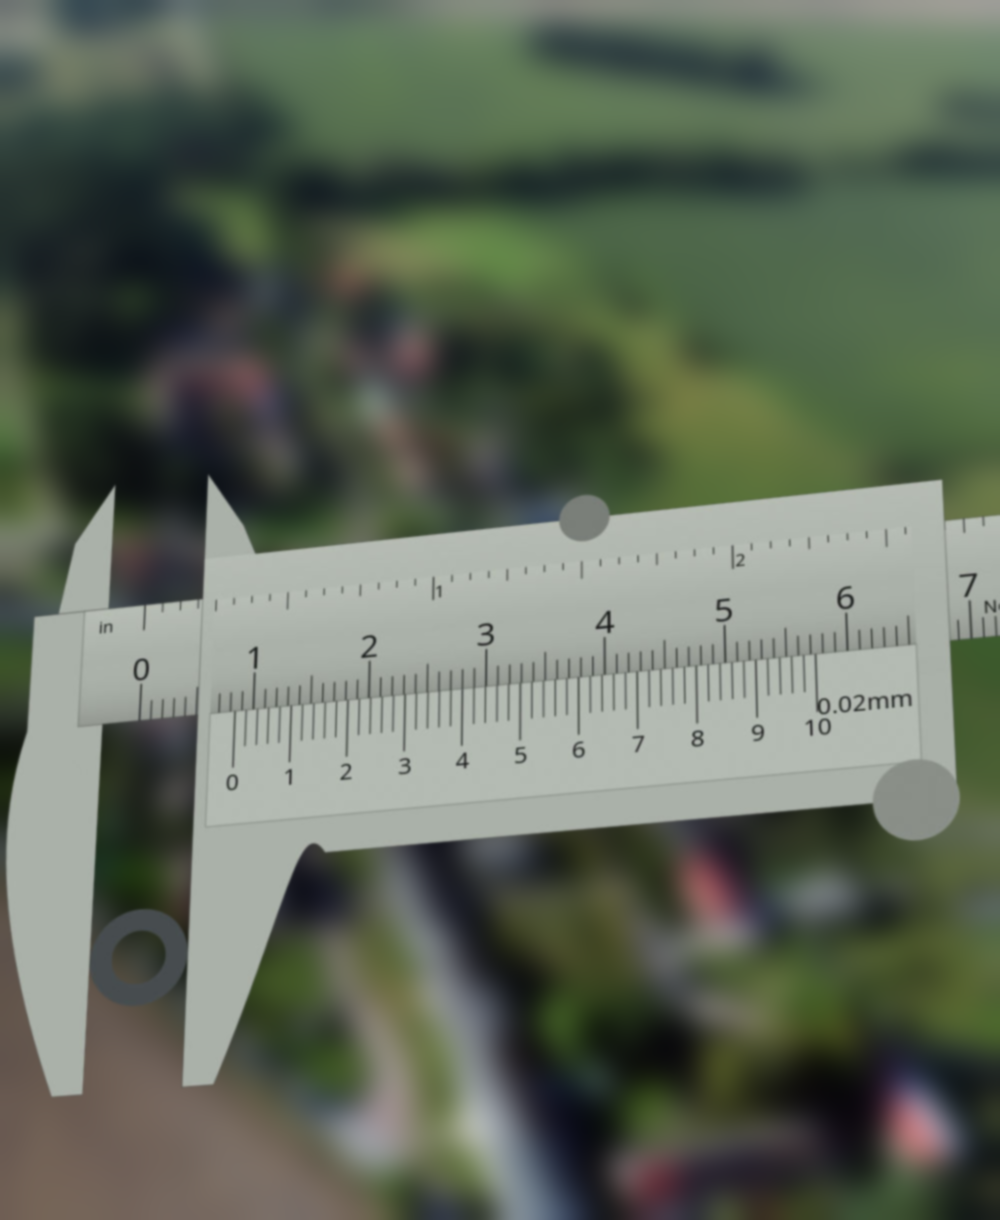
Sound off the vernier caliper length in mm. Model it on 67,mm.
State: 8.4,mm
